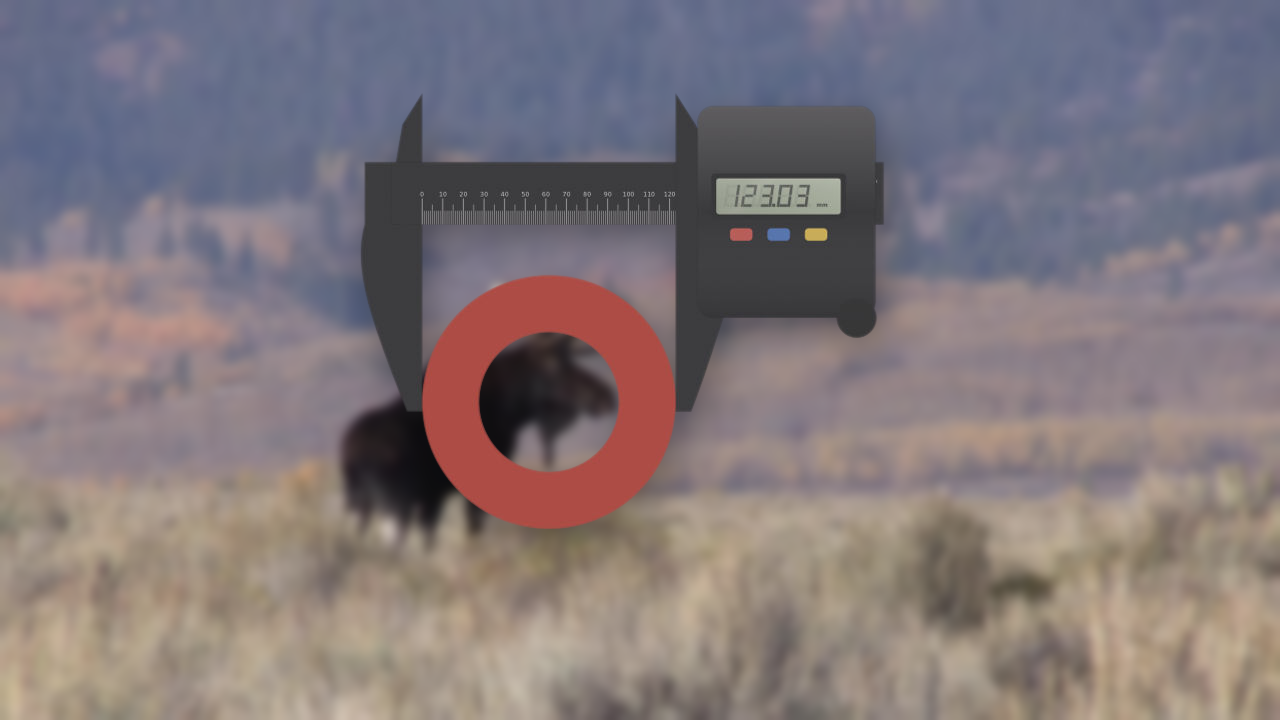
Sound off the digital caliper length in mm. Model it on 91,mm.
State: 123.03,mm
